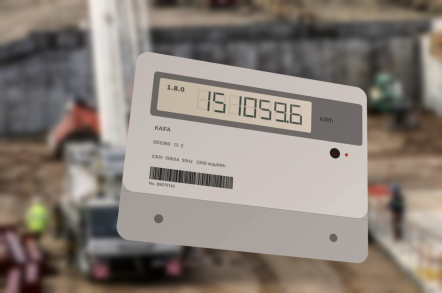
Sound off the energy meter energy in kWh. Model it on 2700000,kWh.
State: 151059.6,kWh
